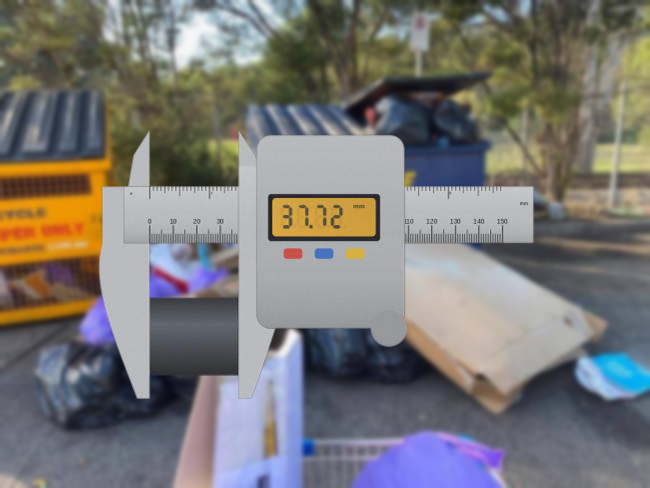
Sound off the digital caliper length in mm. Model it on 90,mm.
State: 37.72,mm
